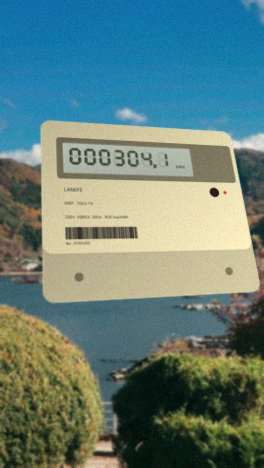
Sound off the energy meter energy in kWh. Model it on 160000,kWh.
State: 304.1,kWh
